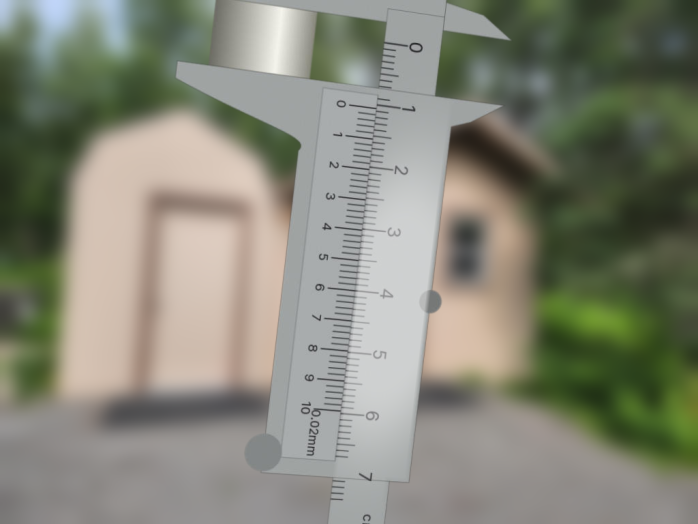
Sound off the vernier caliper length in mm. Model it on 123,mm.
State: 10.6,mm
